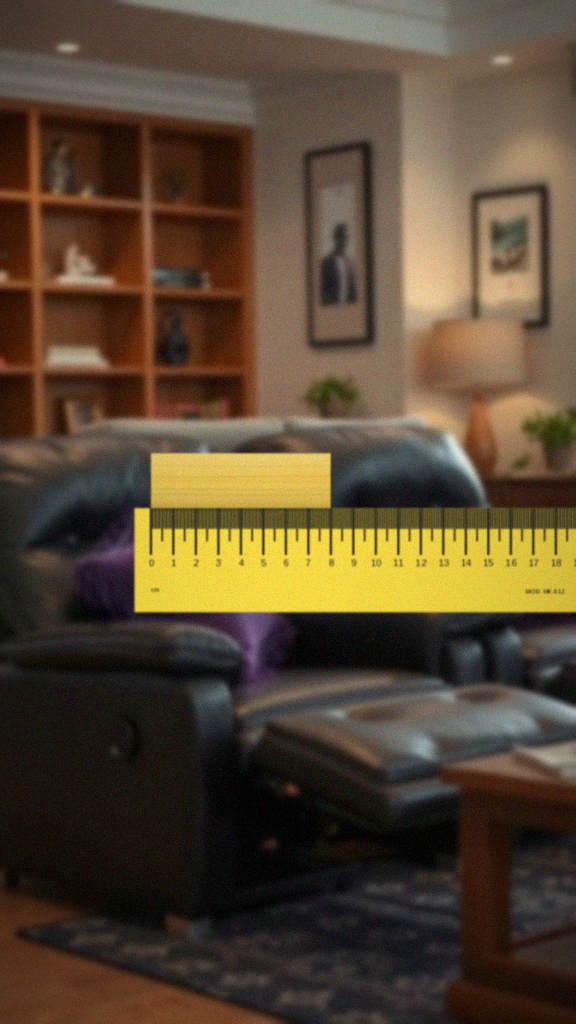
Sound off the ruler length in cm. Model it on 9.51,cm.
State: 8,cm
